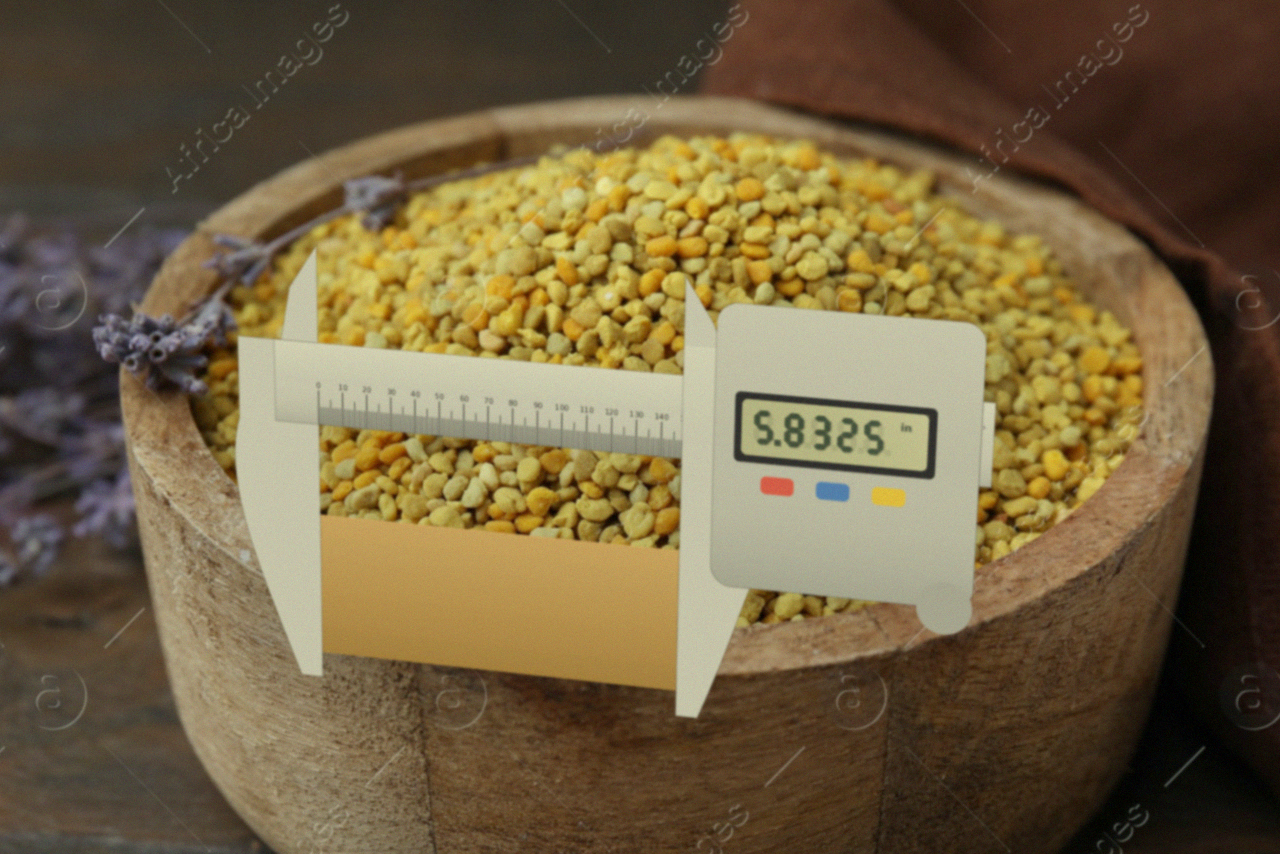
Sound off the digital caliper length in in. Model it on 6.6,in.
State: 5.8325,in
